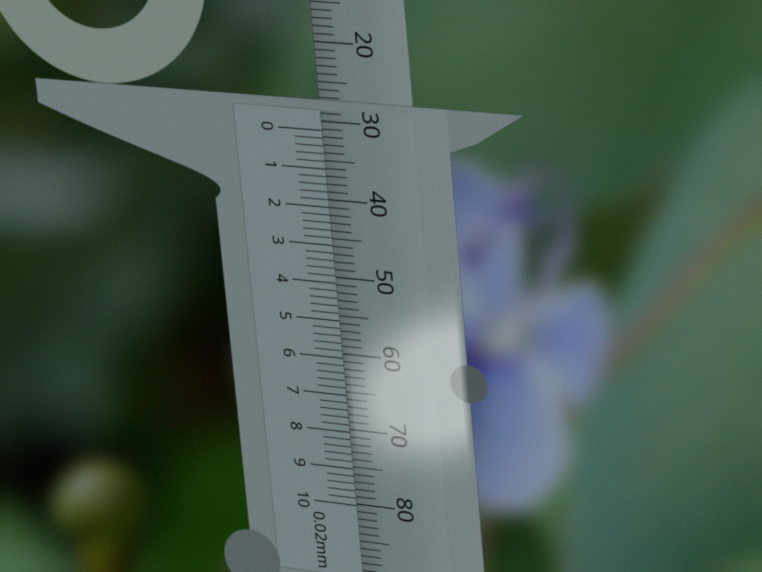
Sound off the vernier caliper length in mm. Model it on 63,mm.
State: 31.2,mm
